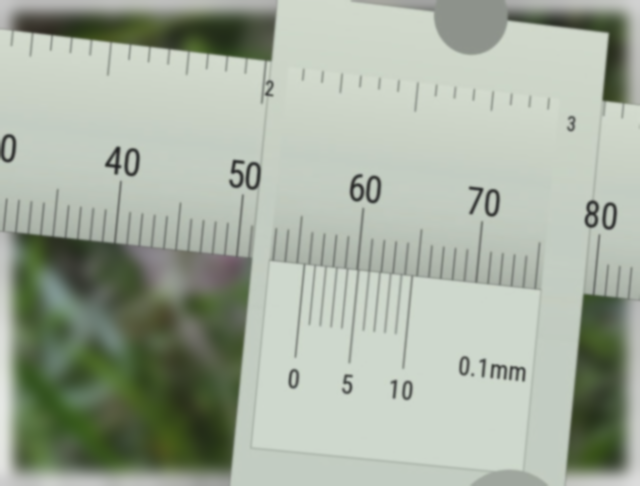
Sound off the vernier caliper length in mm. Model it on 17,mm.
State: 55.6,mm
